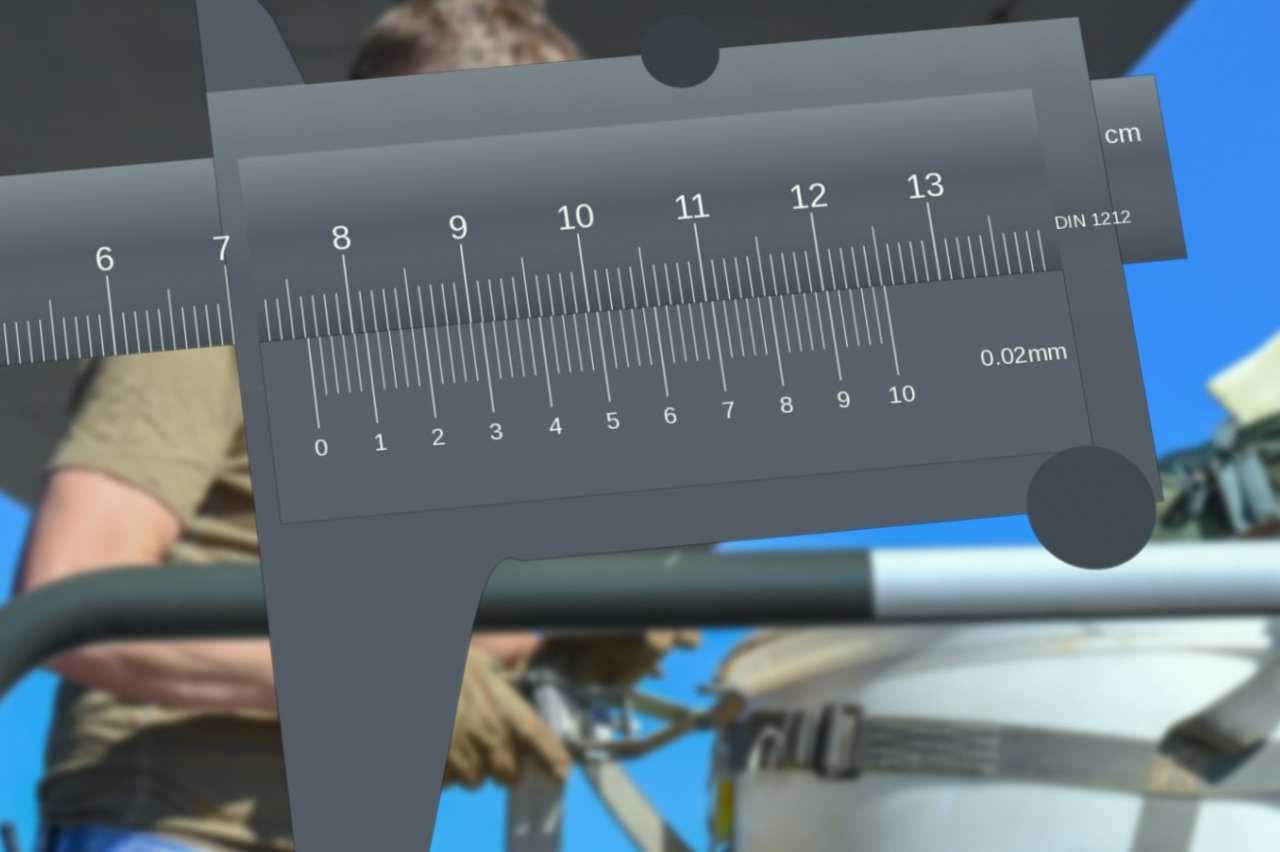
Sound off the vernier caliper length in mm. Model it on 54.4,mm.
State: 76.2,mm
